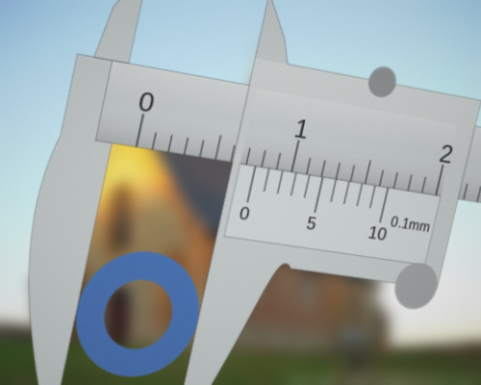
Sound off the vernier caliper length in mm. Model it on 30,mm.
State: 7.6,mm
